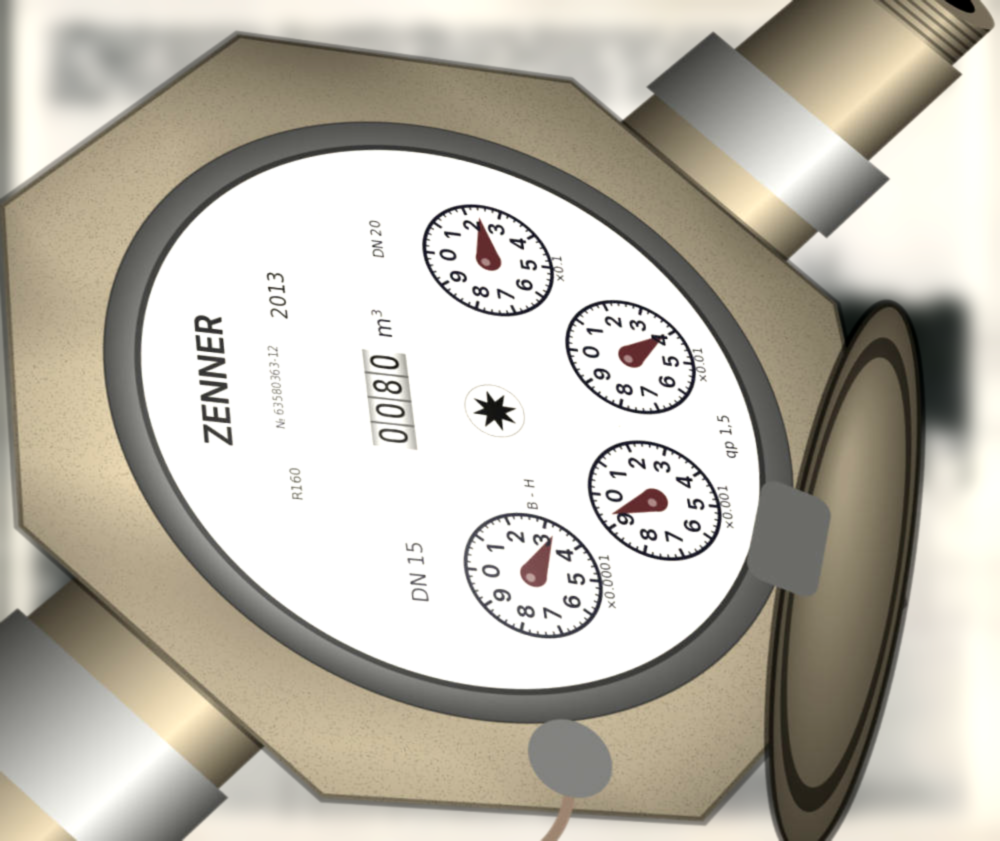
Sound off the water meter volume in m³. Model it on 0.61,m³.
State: 80.2393,m³
